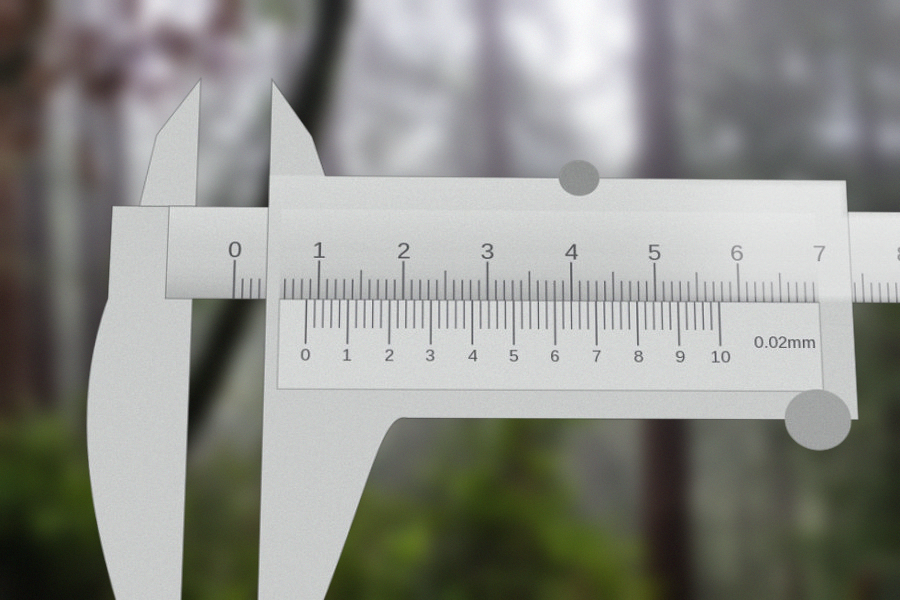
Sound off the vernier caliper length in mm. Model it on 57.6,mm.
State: 8.6,mm
